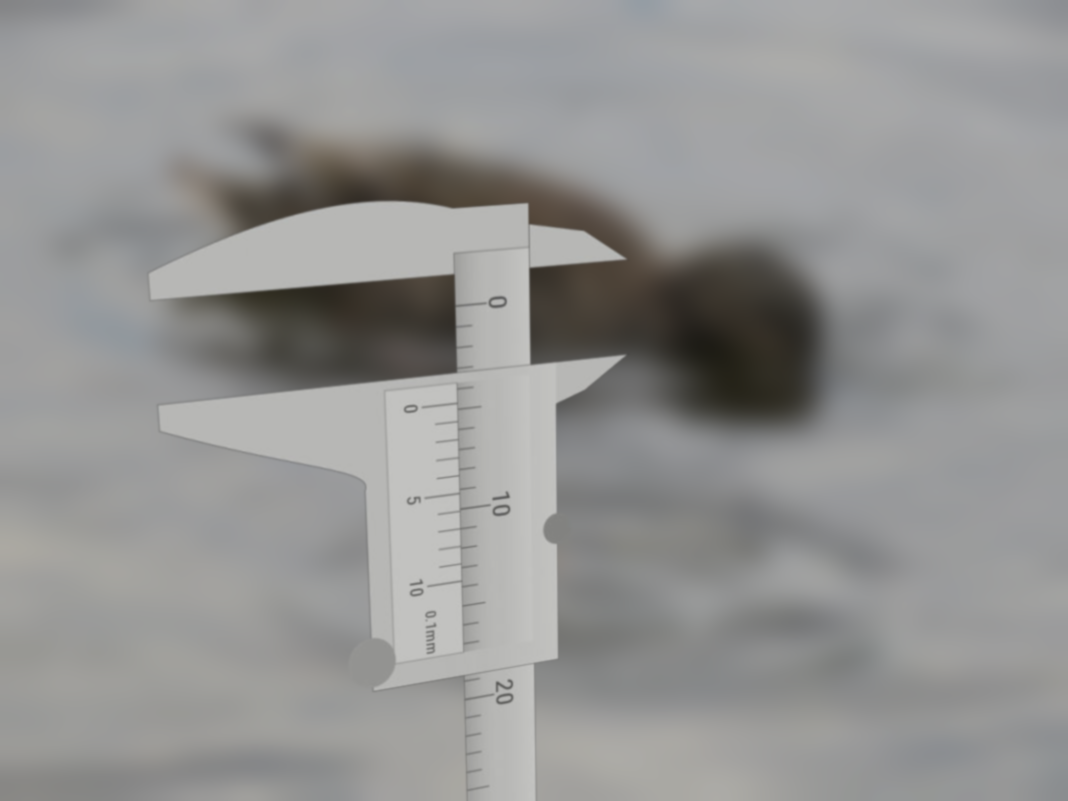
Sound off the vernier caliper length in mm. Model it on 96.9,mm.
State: 4.7,mm
